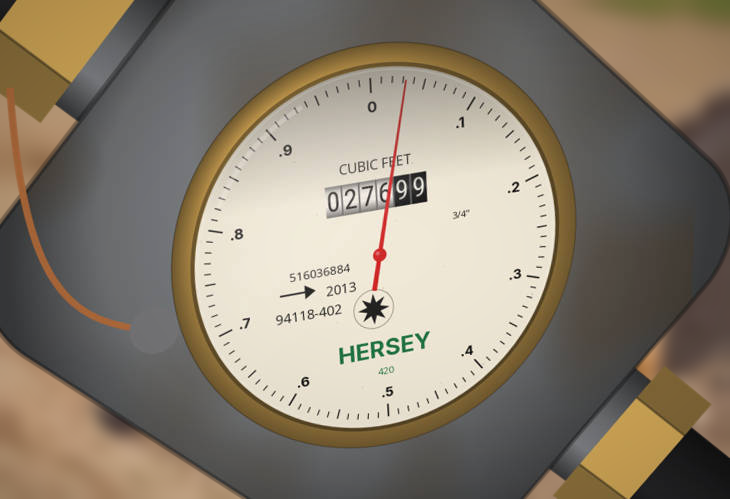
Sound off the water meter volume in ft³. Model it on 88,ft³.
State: 27699.03,ft³
